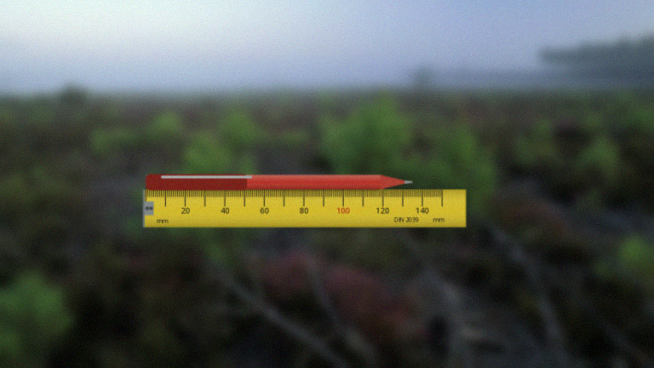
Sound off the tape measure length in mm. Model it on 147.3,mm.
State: 135,mm
